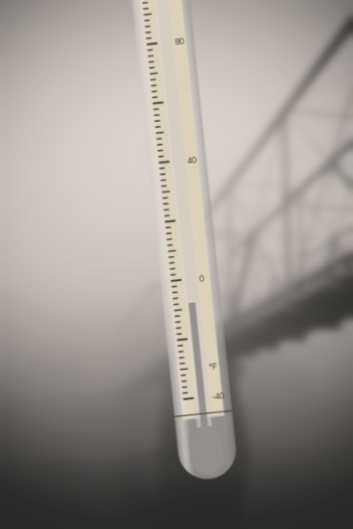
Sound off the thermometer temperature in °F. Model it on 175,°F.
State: -8,°F
